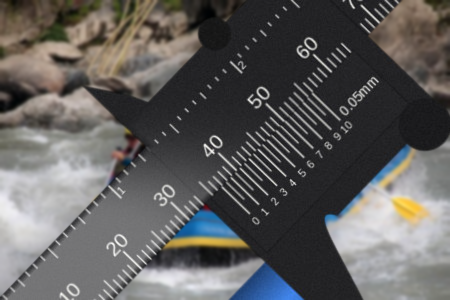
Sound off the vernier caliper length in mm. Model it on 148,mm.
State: 36.8,mm
